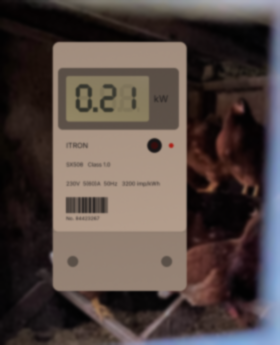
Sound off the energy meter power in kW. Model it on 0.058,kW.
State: 0.21,kW
